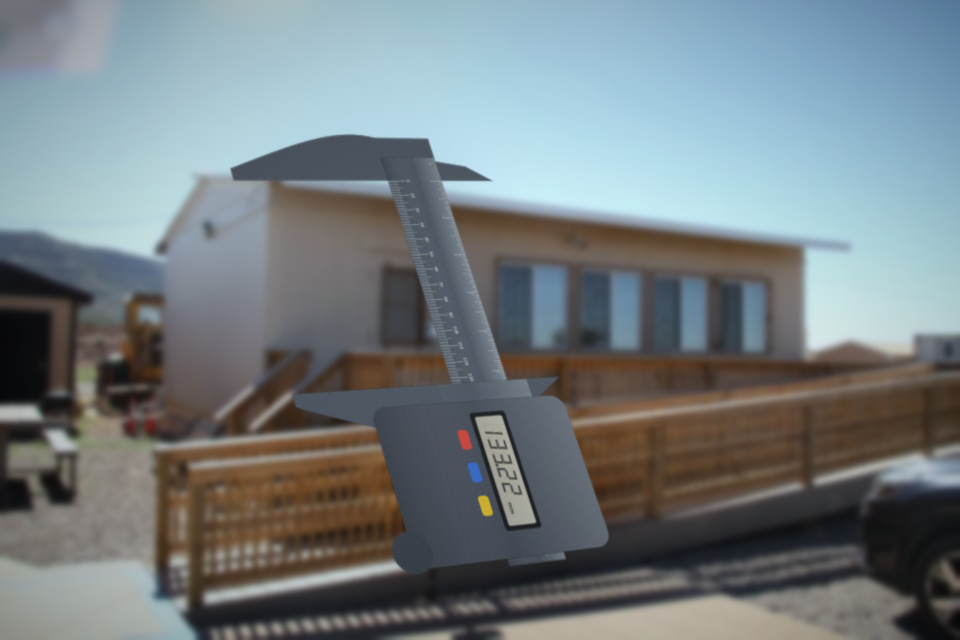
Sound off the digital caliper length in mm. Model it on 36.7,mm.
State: 133.22,mm
